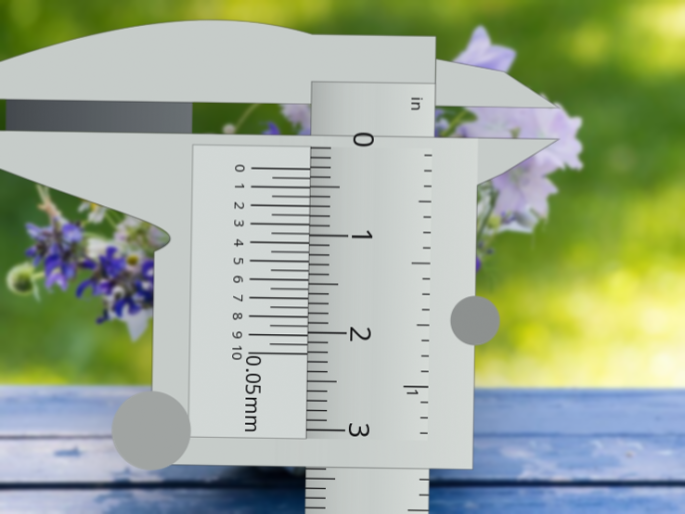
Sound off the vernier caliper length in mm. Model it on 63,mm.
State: 3.2,mm
